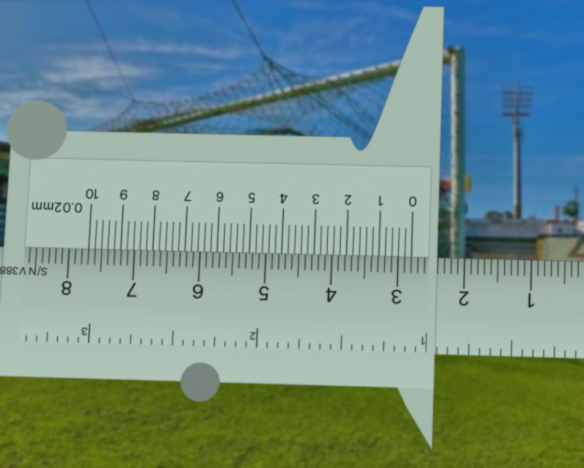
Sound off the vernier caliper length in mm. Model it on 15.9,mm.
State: 28.0,mm
